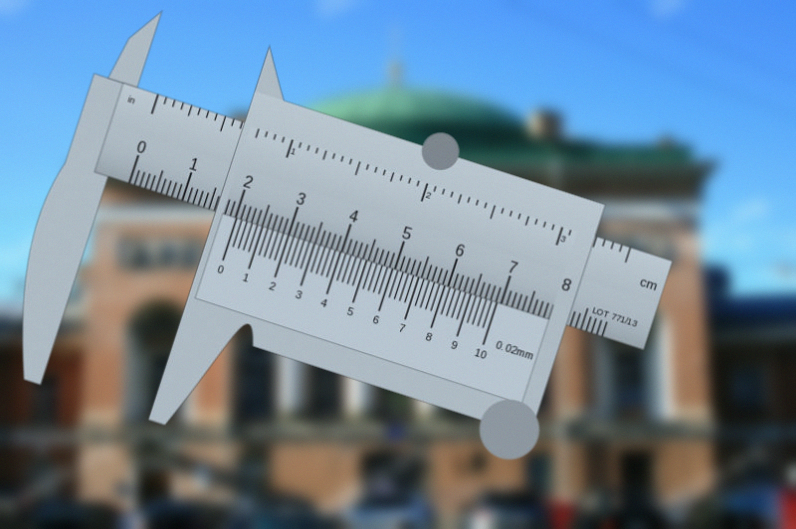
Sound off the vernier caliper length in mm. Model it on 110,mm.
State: 20.2,mm
